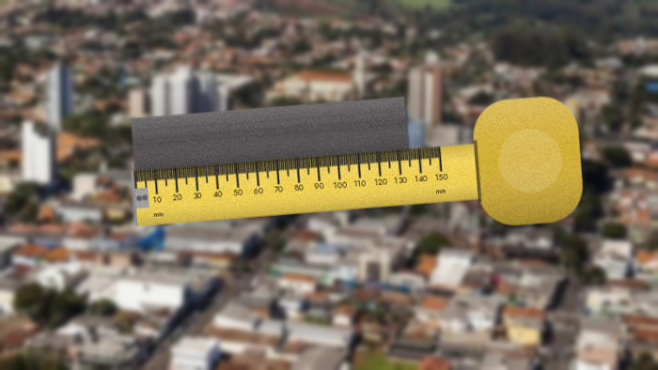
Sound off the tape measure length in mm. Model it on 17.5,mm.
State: 135,mm
